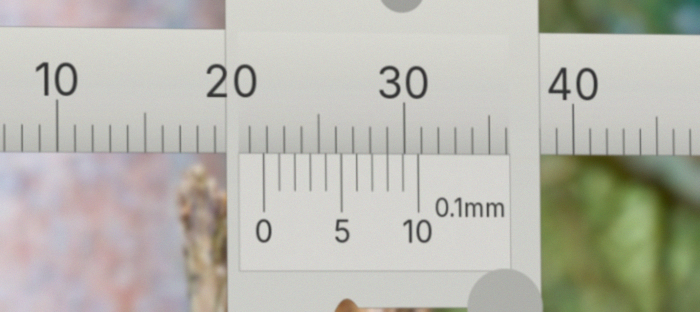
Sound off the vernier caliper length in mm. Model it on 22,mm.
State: 21.8,mm
